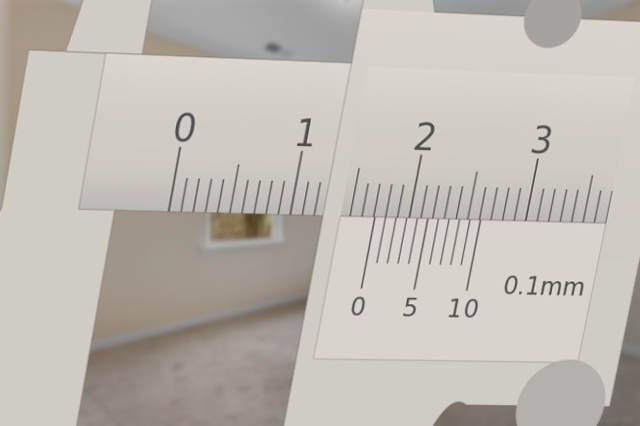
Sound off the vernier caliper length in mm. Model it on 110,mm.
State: 17.1,mm
